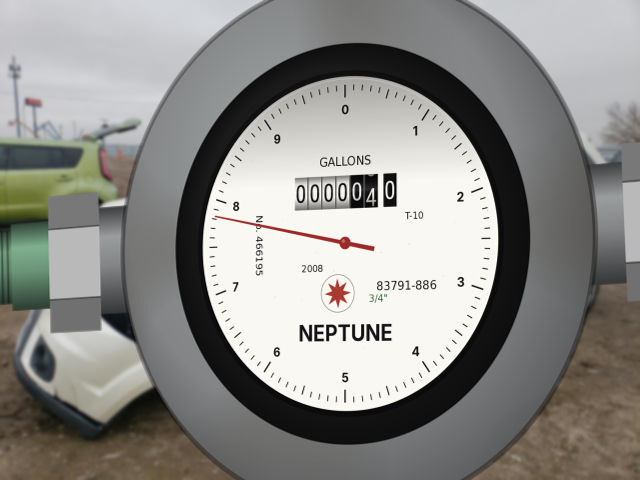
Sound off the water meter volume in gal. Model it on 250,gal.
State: 37.8,gal
